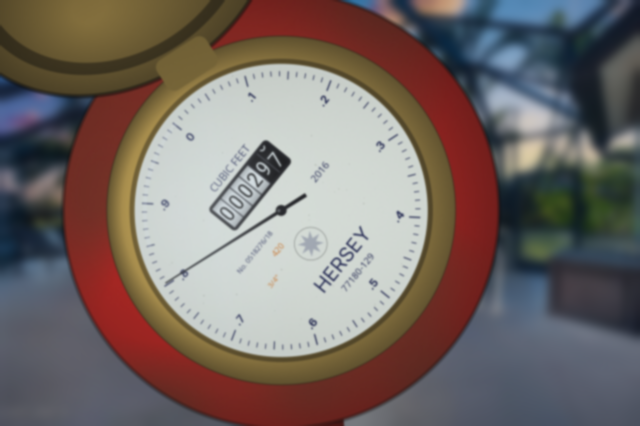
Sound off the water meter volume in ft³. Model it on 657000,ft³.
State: 296.80,ft³
